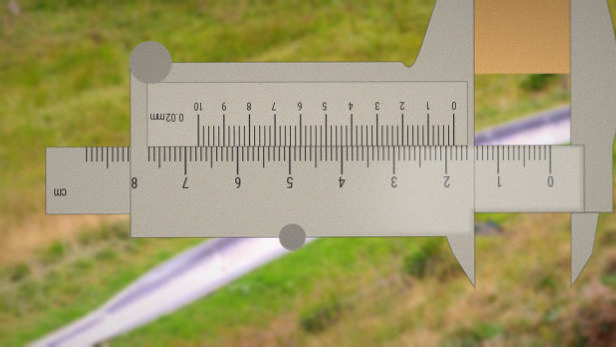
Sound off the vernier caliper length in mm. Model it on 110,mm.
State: 18.5,mm
